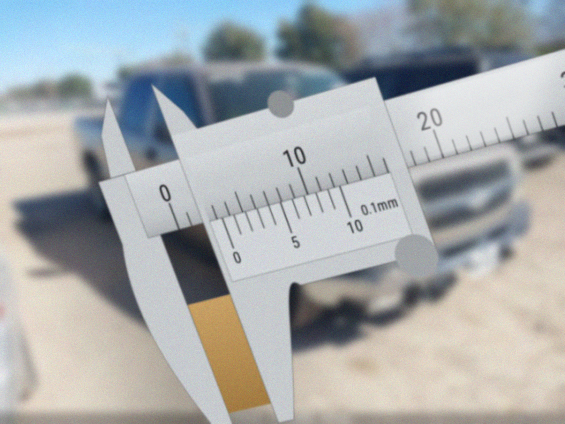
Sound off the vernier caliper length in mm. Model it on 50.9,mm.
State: 3.4,mm
